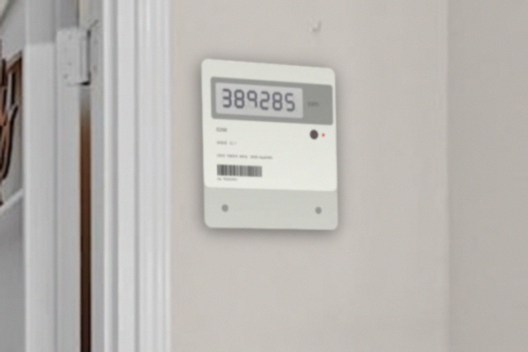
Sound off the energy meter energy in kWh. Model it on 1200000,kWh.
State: 389285,kWh
